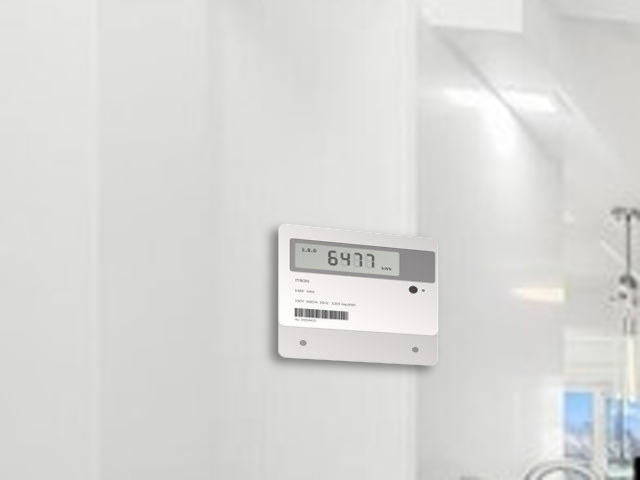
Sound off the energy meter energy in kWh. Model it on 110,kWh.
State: 6477,kWh
